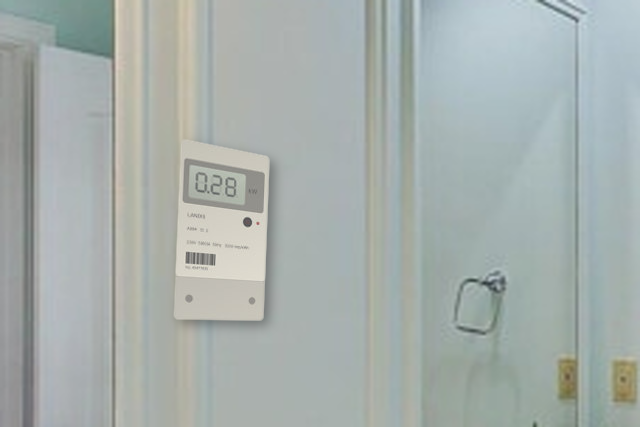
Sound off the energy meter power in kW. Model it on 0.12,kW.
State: 0.28,kW
